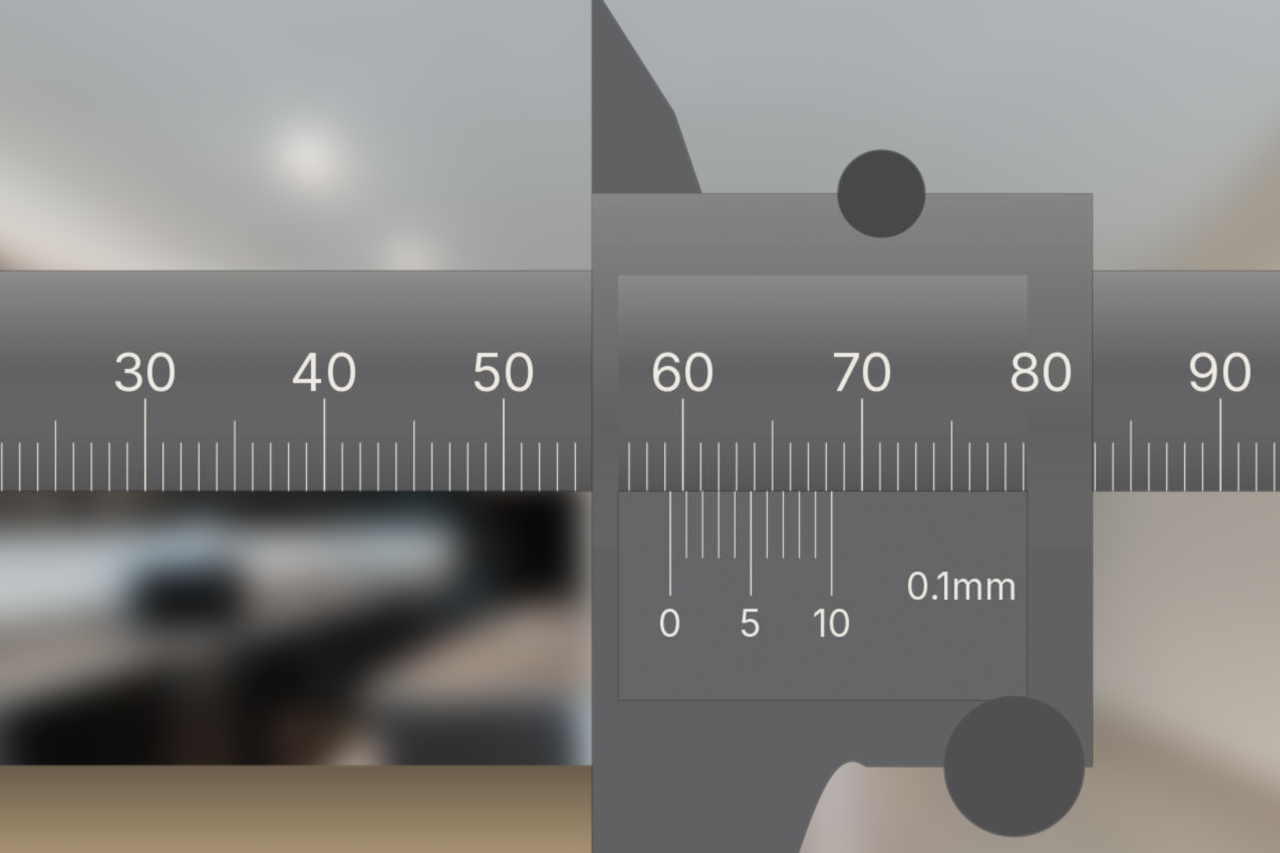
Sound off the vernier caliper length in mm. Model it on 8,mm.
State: 59.3,mm
